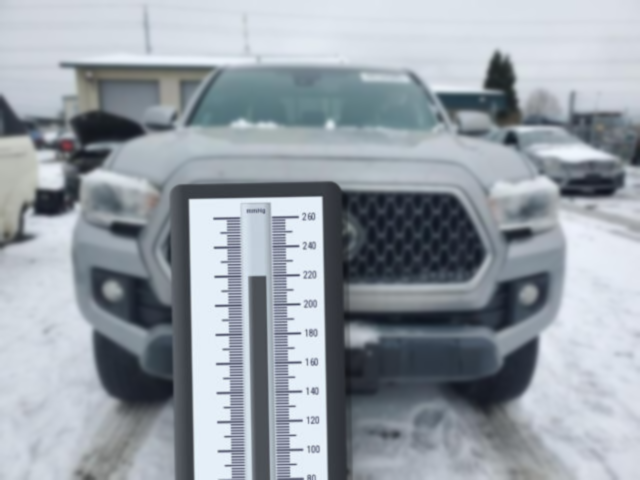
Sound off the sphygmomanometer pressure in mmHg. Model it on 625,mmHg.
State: 220,mmHg
